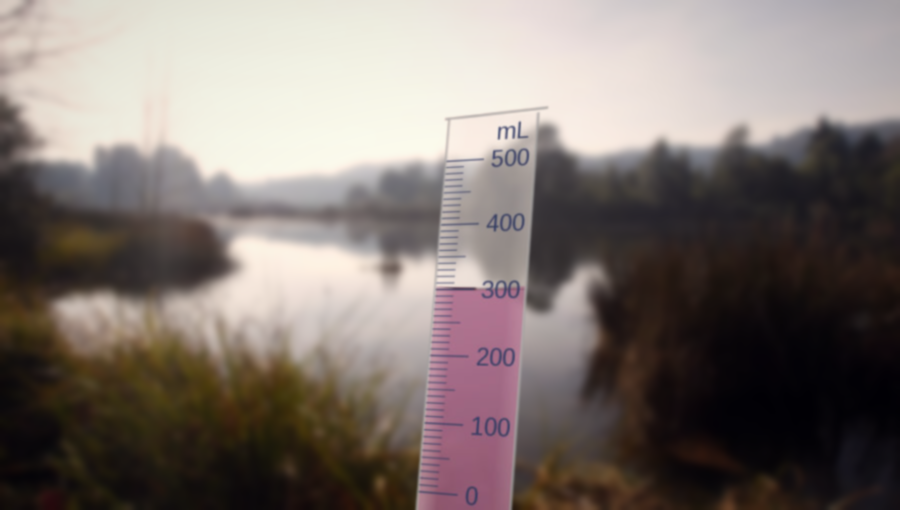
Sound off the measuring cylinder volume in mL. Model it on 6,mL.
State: 300,mL
